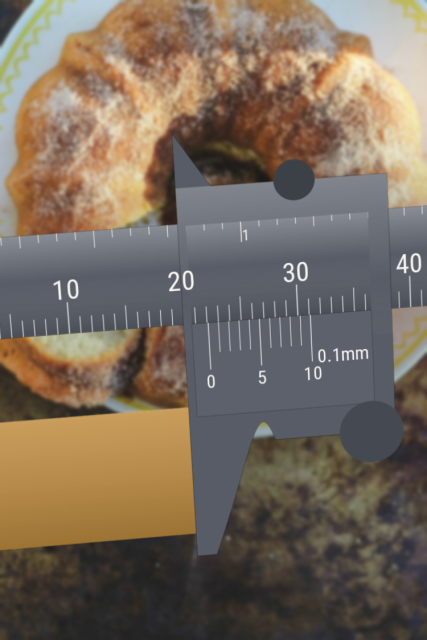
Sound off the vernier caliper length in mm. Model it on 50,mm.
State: 22.1,mm
